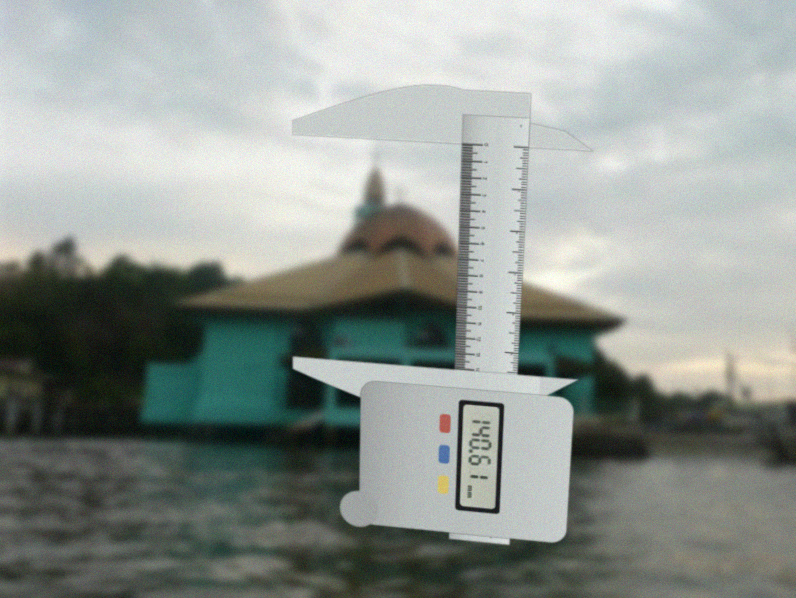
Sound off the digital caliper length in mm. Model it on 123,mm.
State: 140.61,mm
